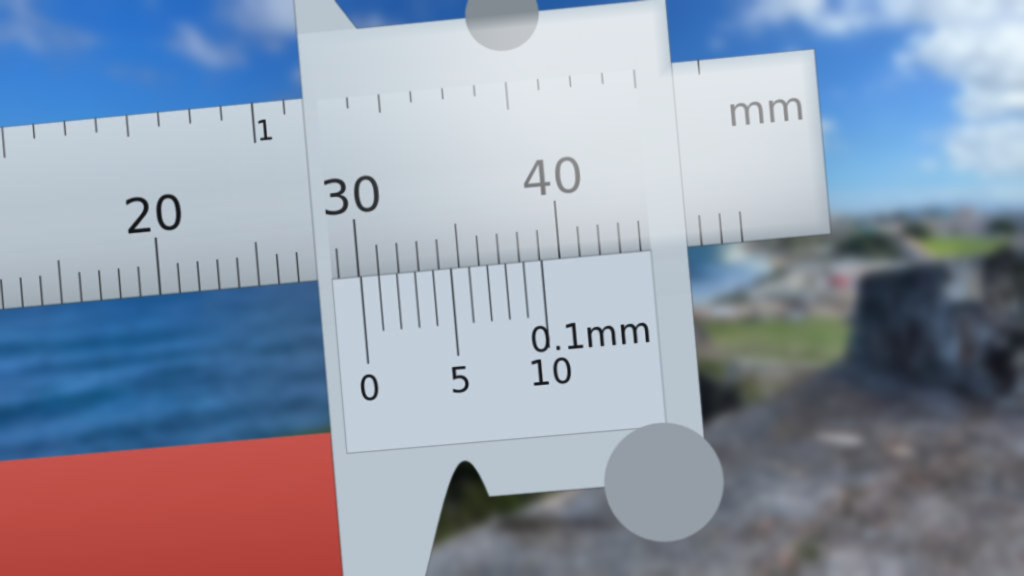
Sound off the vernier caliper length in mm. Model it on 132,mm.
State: 30.1,mm
